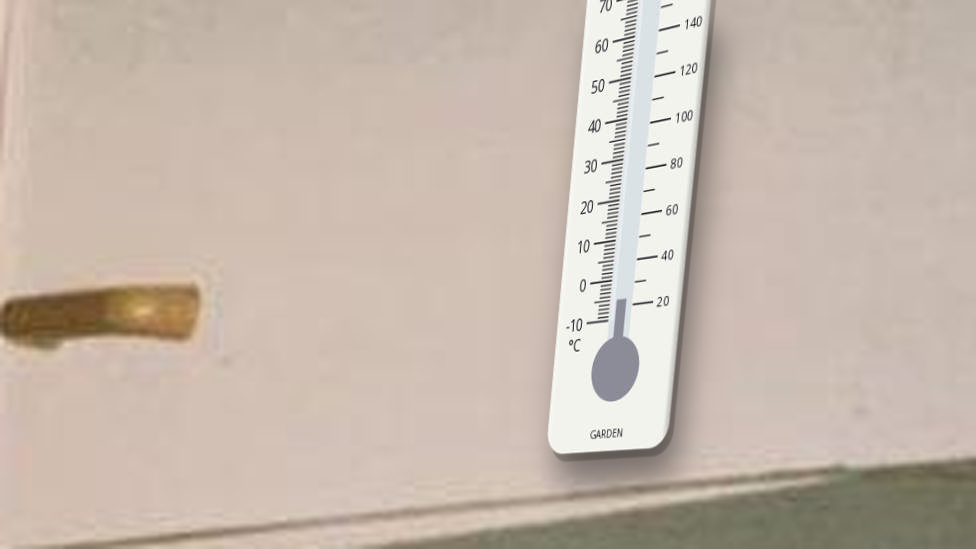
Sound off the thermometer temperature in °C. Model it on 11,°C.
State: -5,°C
